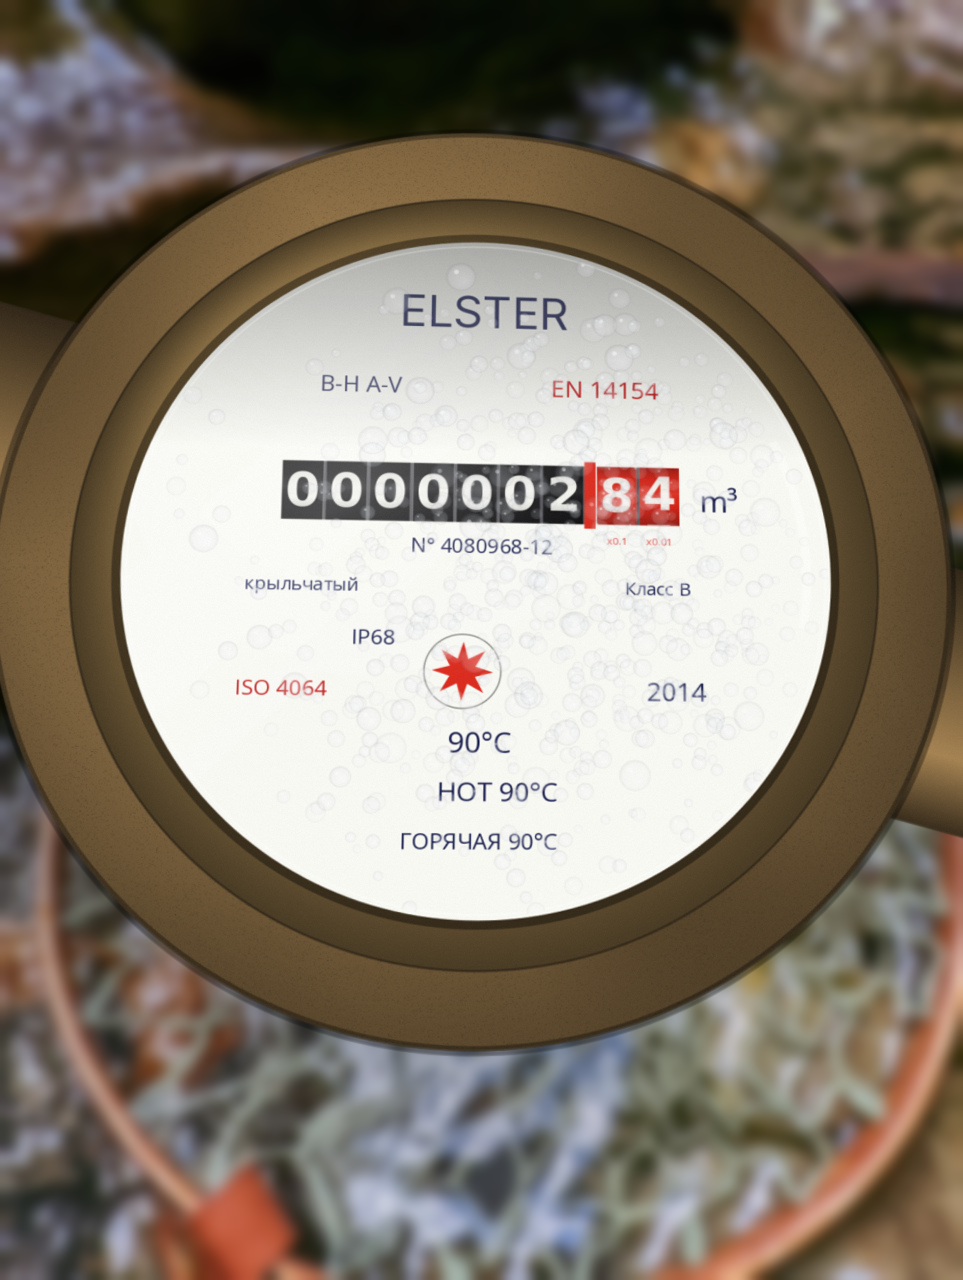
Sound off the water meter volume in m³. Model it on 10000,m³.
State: 2.84,m³
